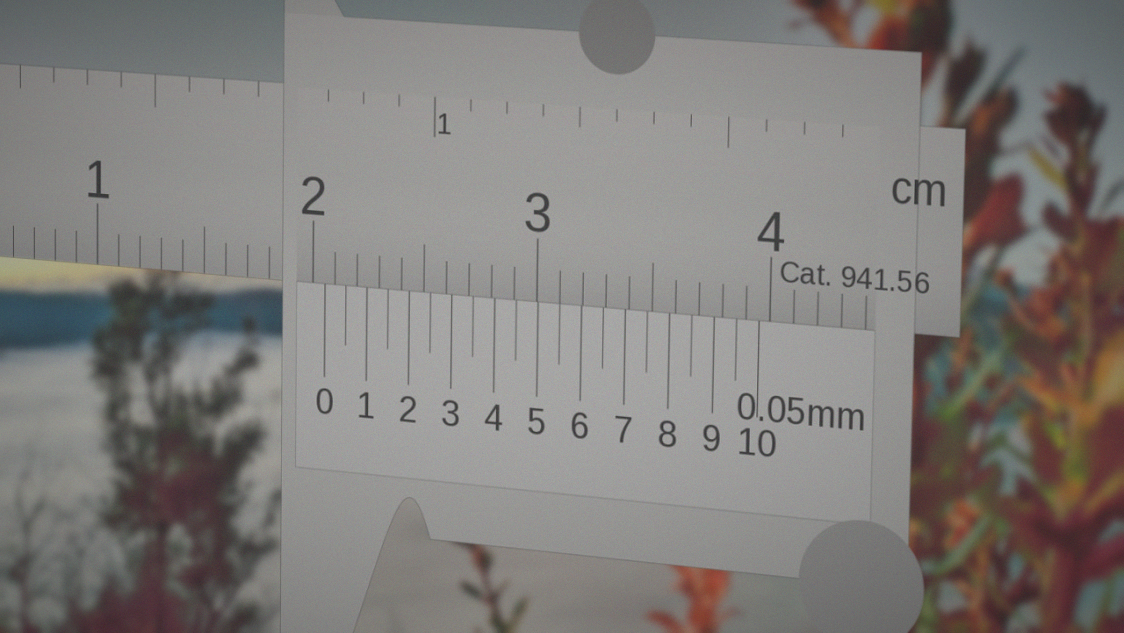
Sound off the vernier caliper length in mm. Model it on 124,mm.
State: 20.55,mm
